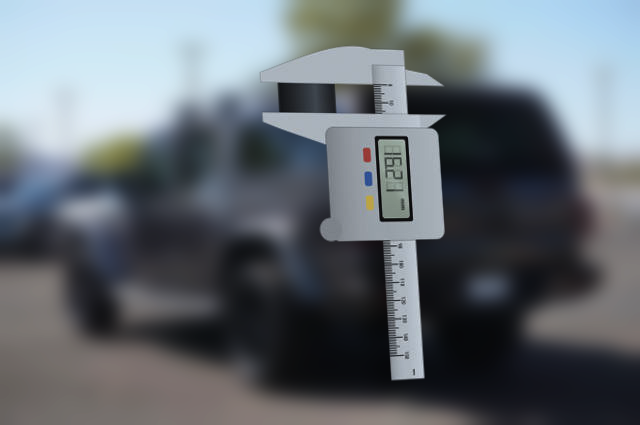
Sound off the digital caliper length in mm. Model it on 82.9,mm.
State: 16.21,mm
